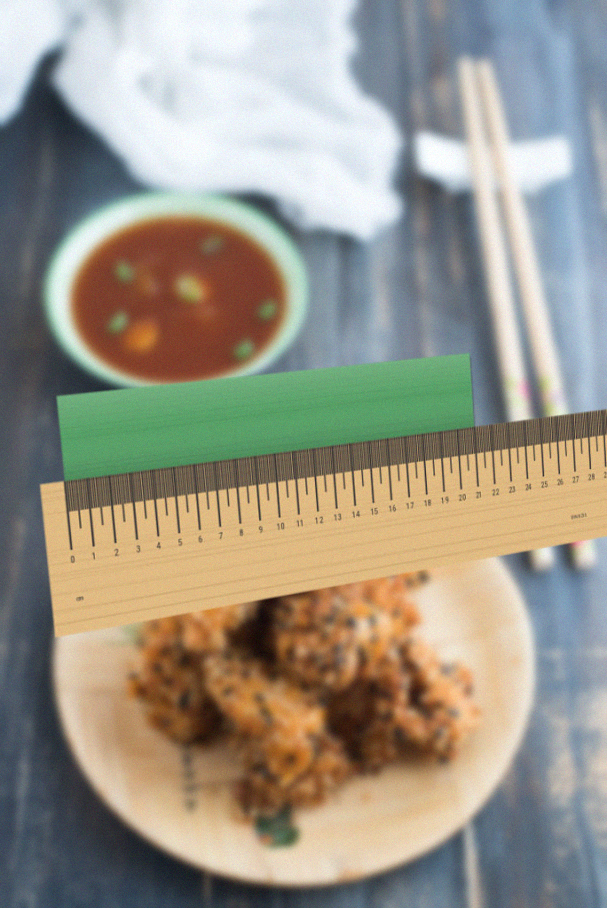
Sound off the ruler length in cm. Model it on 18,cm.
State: 21,cm
